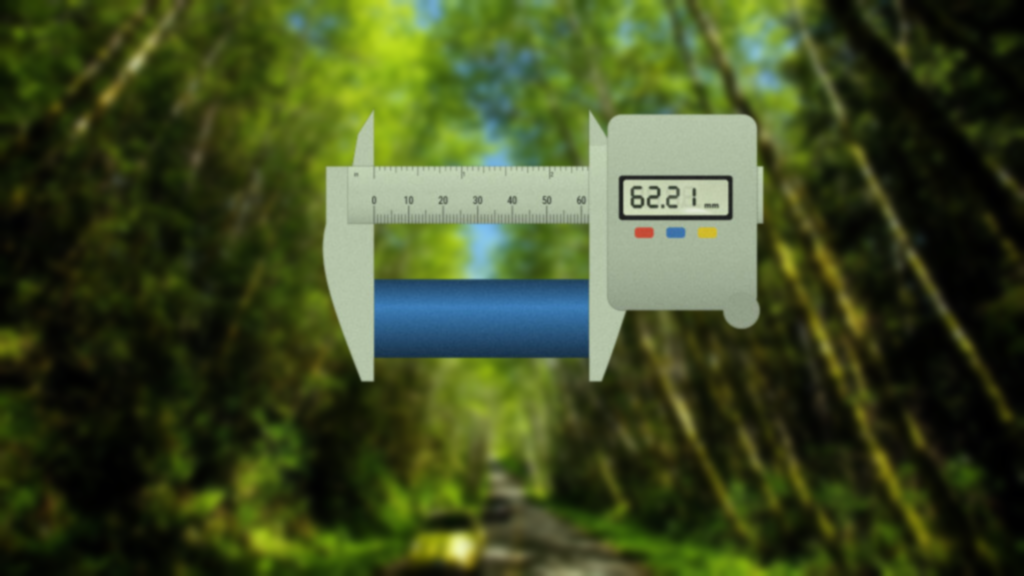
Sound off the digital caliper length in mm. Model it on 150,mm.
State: 62.21,mm
